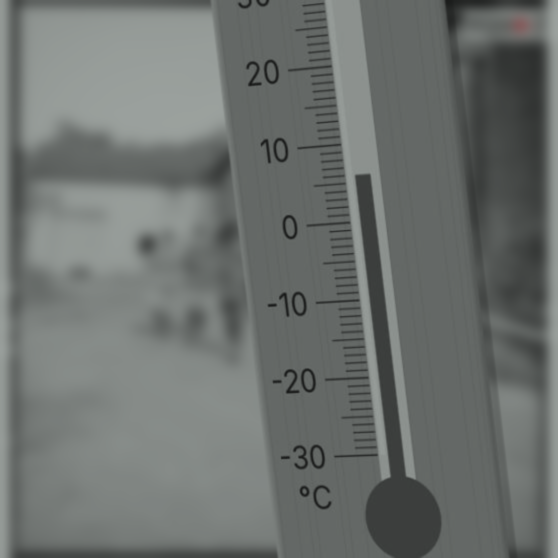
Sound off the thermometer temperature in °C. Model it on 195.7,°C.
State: 6,°C
